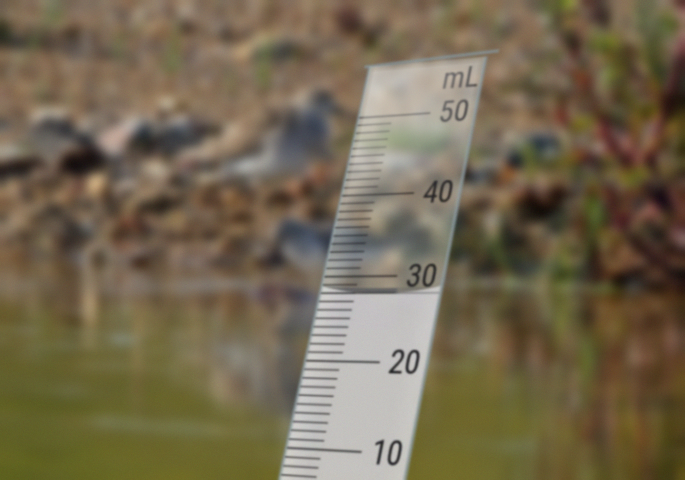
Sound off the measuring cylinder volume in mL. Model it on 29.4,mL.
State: 28,mL
